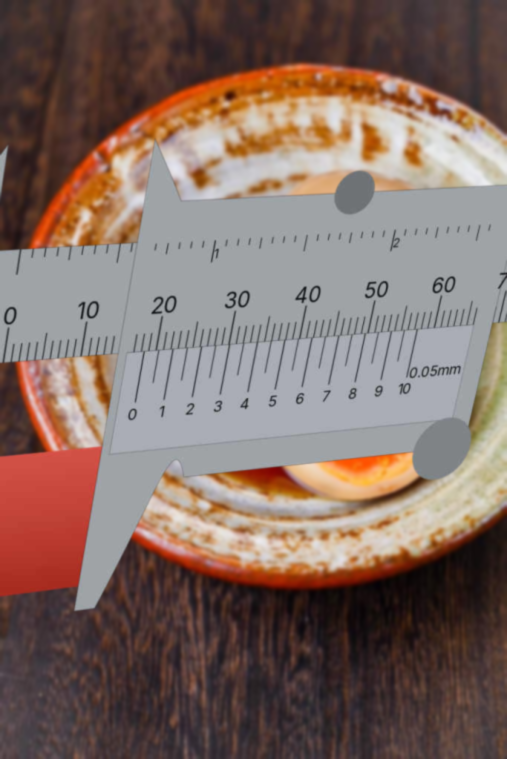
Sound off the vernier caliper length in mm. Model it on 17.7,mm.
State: 18.4,mm
